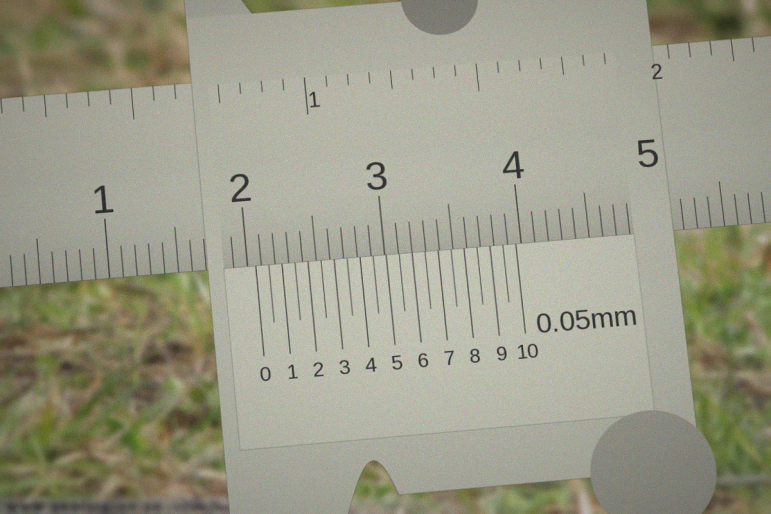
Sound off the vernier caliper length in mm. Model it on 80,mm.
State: 20.6,mm
